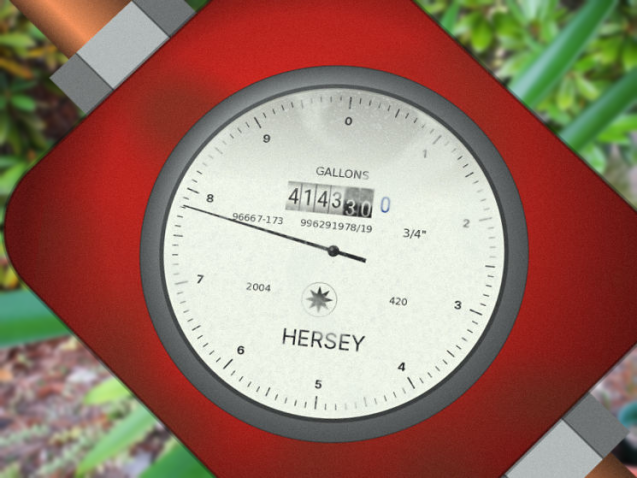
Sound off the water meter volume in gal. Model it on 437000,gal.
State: 4143297.8,gal
